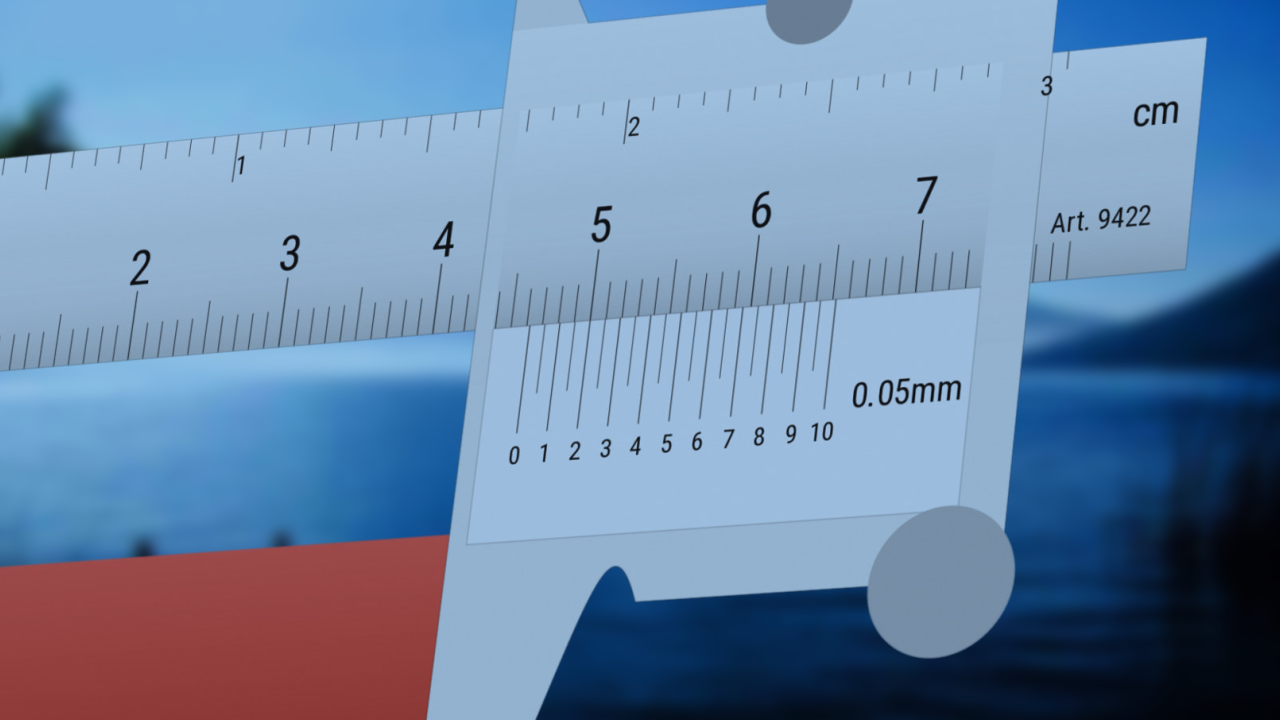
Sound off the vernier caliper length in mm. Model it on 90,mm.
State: 46.2,mm
